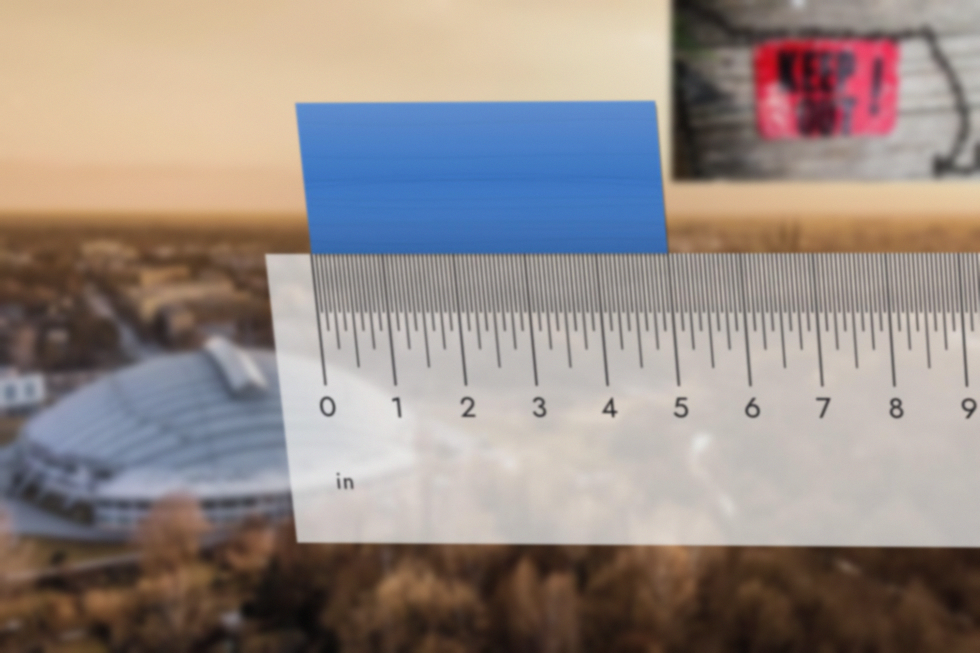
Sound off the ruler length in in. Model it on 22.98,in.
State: 5,in
